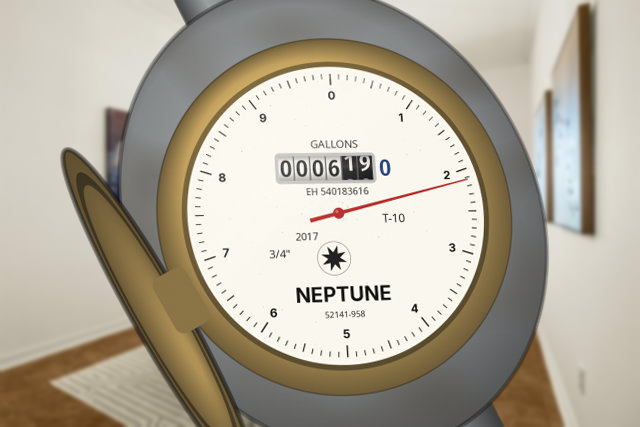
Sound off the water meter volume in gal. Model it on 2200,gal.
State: 6192.1,gal
